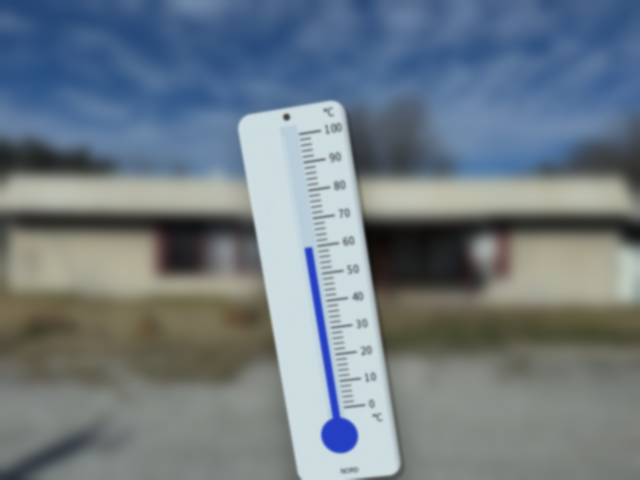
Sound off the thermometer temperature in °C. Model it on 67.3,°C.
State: 60,°C
